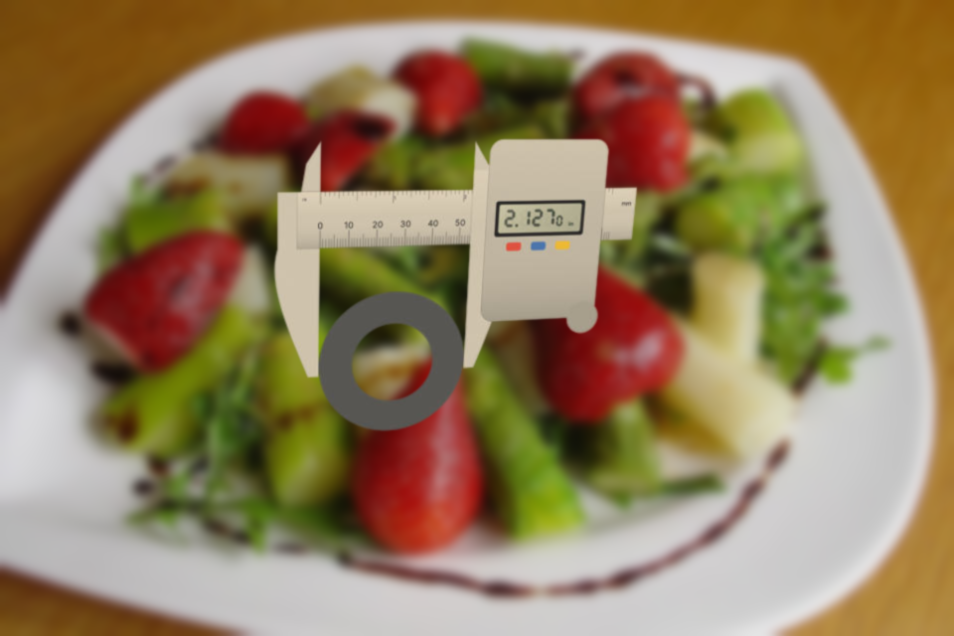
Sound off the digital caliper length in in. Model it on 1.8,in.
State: 2.1270,in
